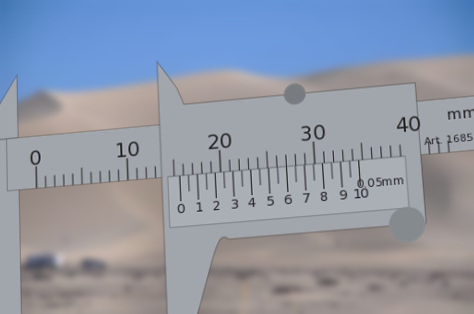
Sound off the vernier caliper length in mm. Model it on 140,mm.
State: 15.6,mm
